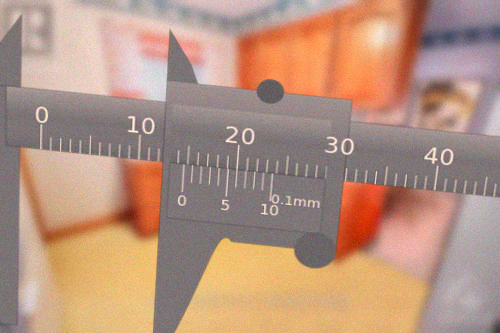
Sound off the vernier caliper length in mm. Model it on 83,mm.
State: 14.6,mm
